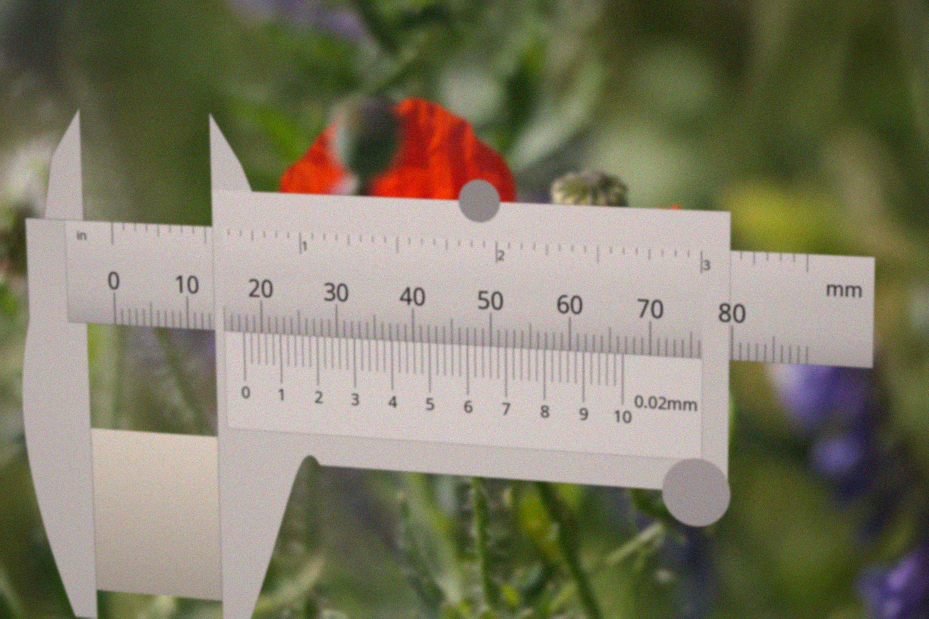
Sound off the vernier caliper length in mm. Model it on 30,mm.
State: 17.6,mm
